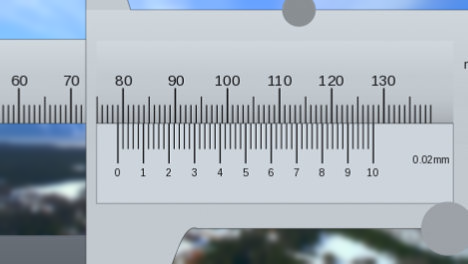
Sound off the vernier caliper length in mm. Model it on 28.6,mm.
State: 79.0,mm
